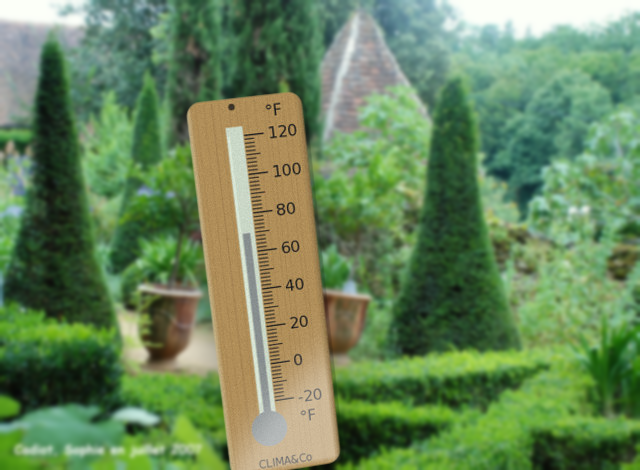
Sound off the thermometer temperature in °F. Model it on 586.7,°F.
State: 70,°F
